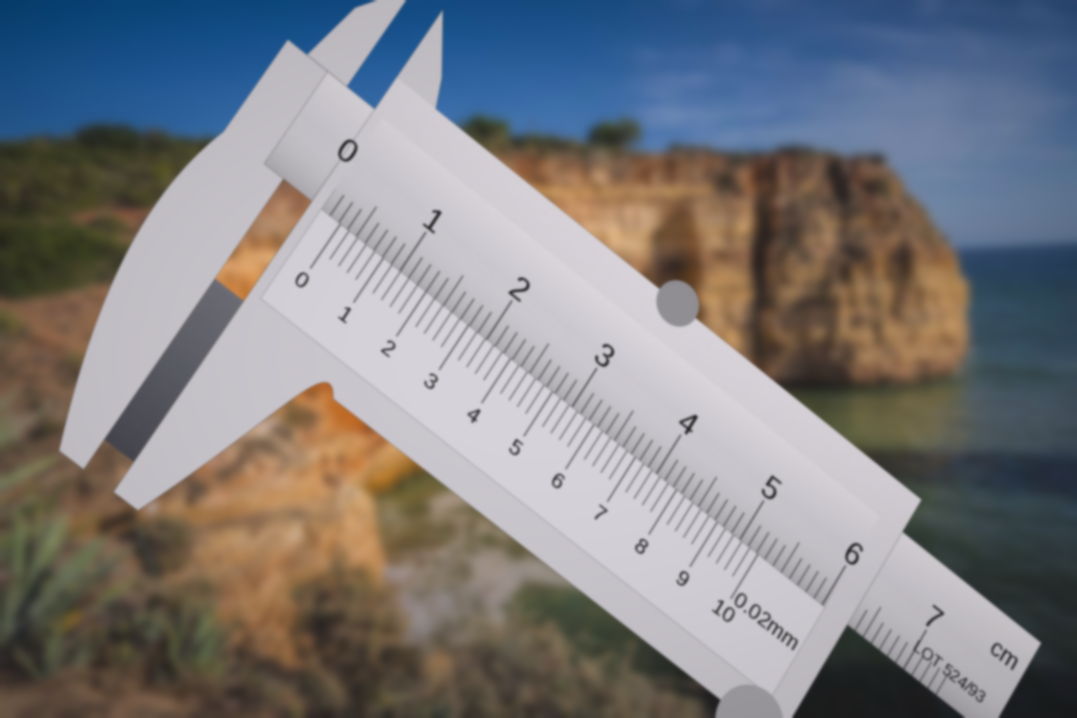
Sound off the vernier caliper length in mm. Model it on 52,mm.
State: 3.2,mm
